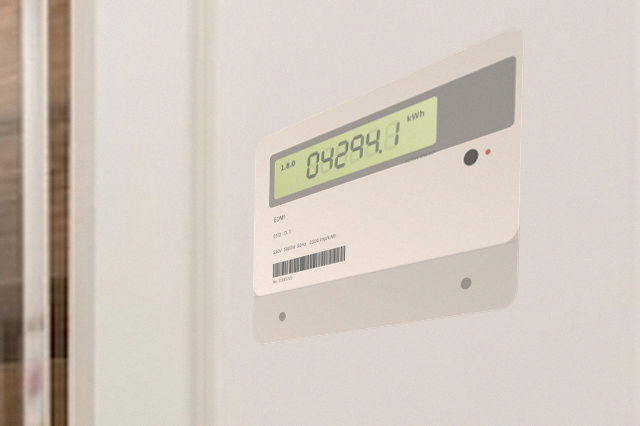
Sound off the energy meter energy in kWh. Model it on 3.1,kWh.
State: 4294.1,kWh
